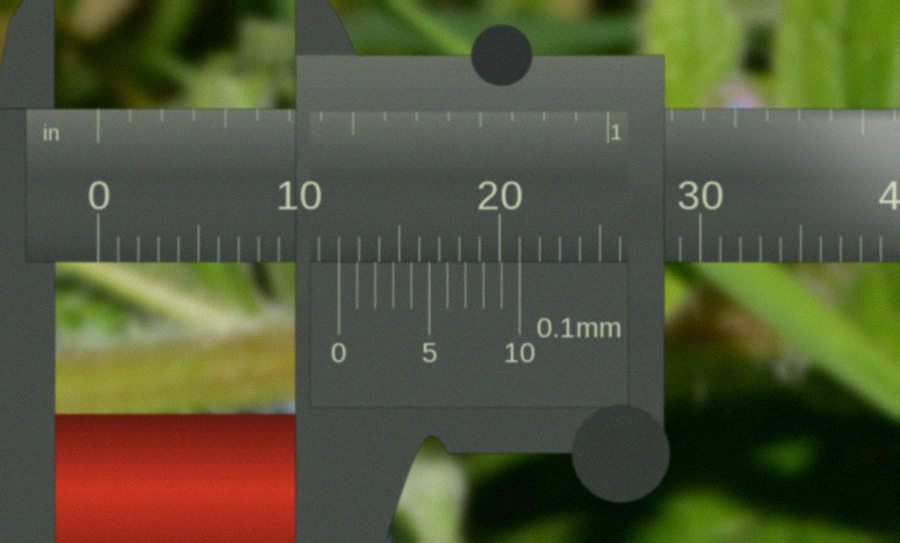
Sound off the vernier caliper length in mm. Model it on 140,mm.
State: 12.0,mm
